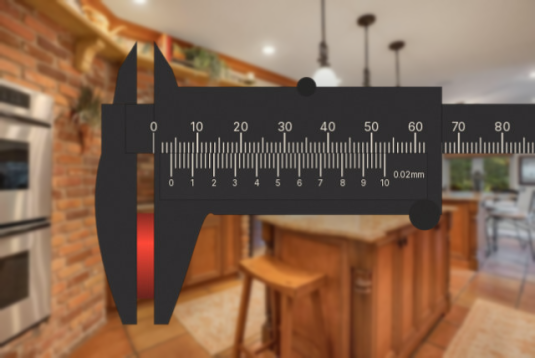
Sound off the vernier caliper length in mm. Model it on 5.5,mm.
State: 4.0,mm
